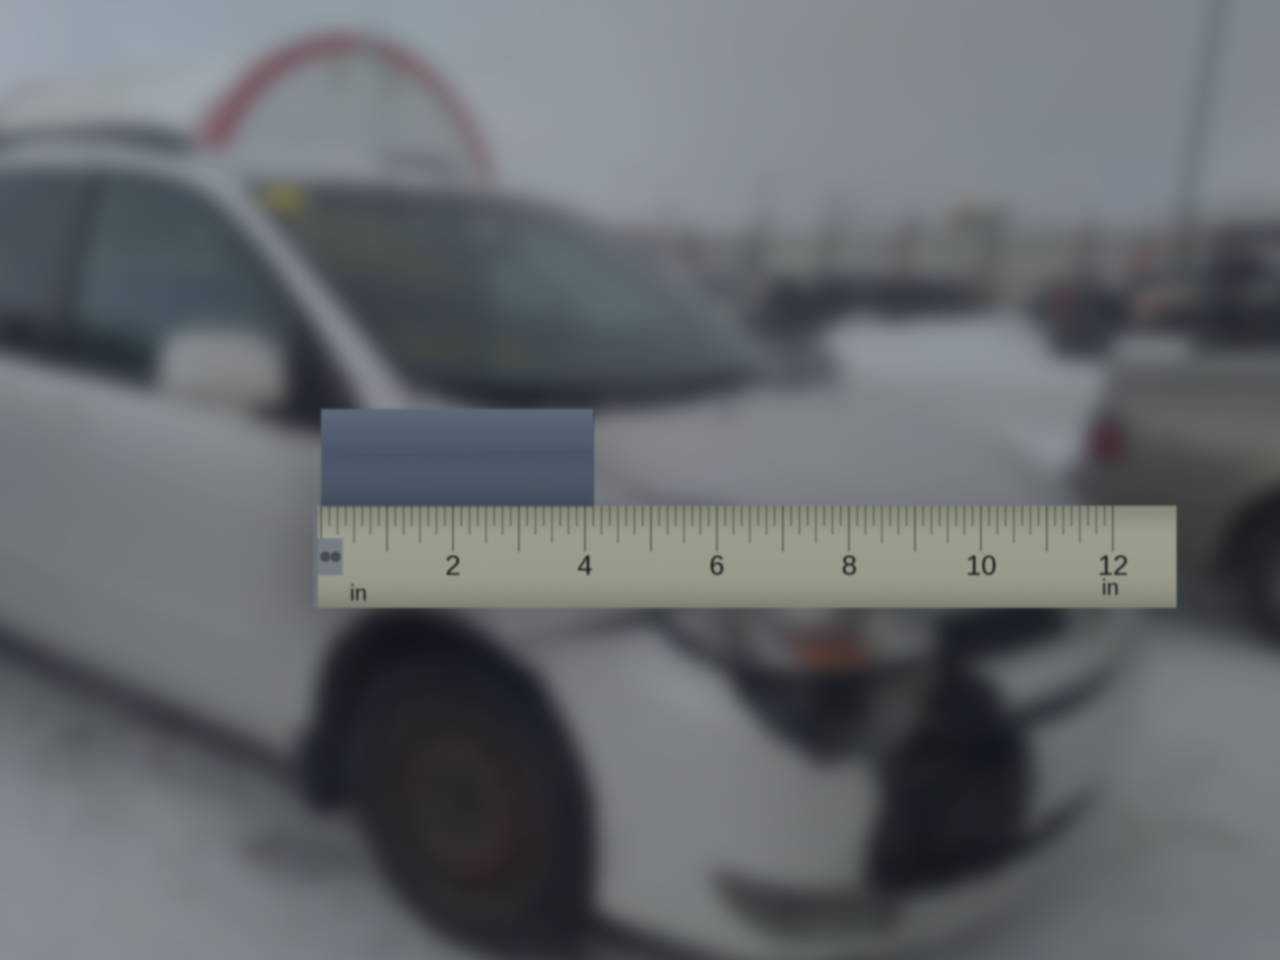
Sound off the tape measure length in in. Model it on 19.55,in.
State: 4.125,in
